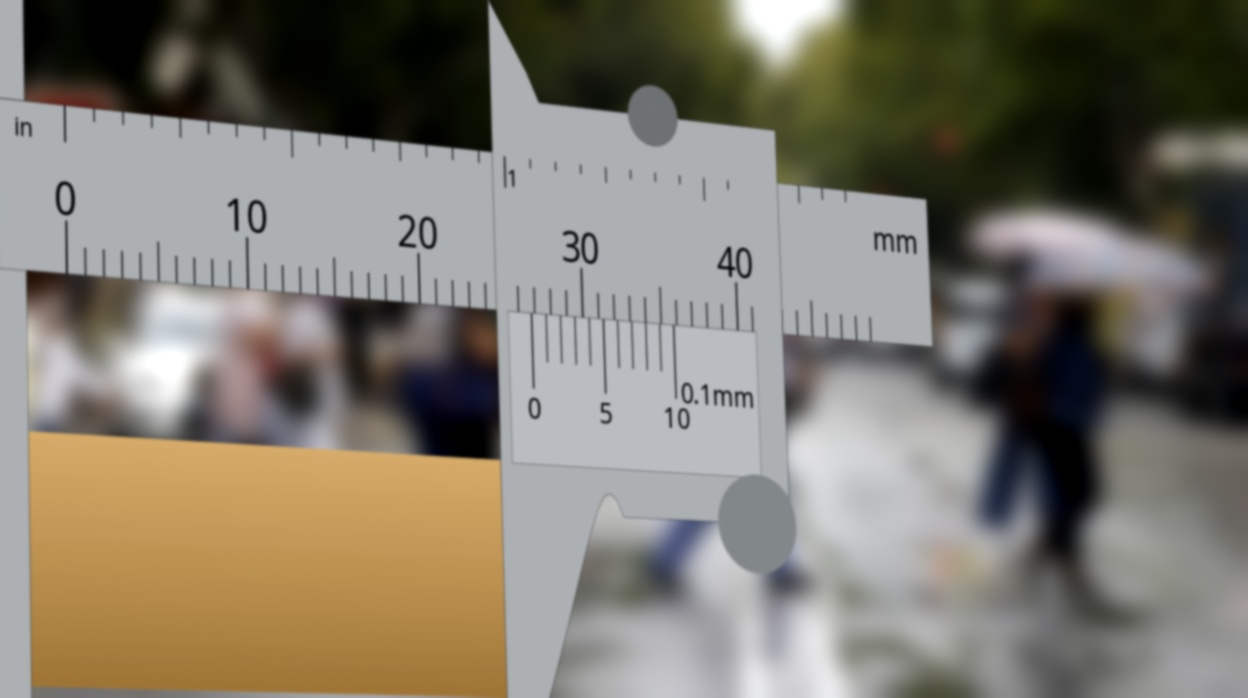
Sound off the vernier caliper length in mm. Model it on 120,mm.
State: 26.8,mm
